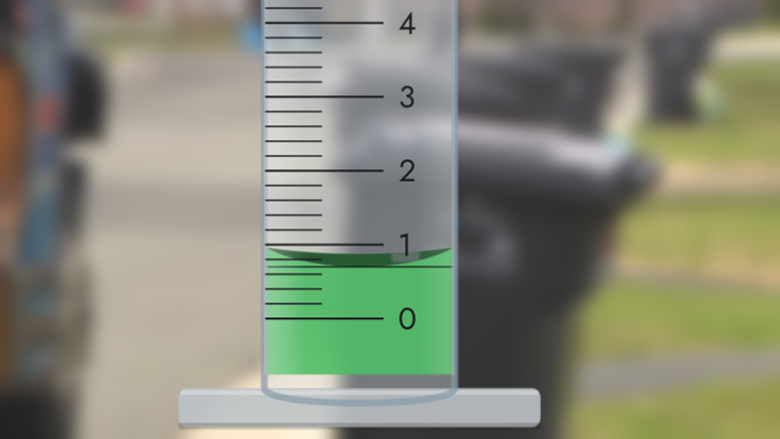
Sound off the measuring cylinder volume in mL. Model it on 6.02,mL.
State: 0.7,mL
